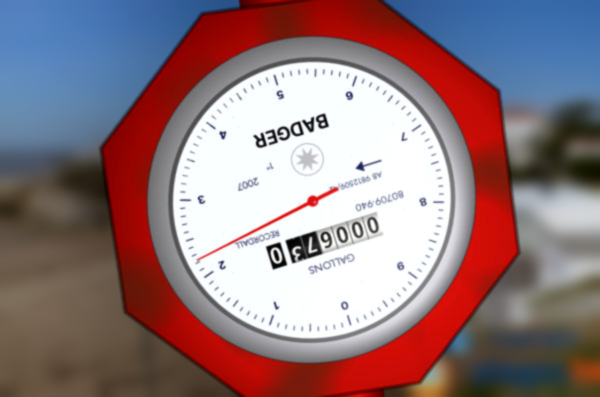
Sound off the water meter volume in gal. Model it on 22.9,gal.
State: 6732.2,gal
